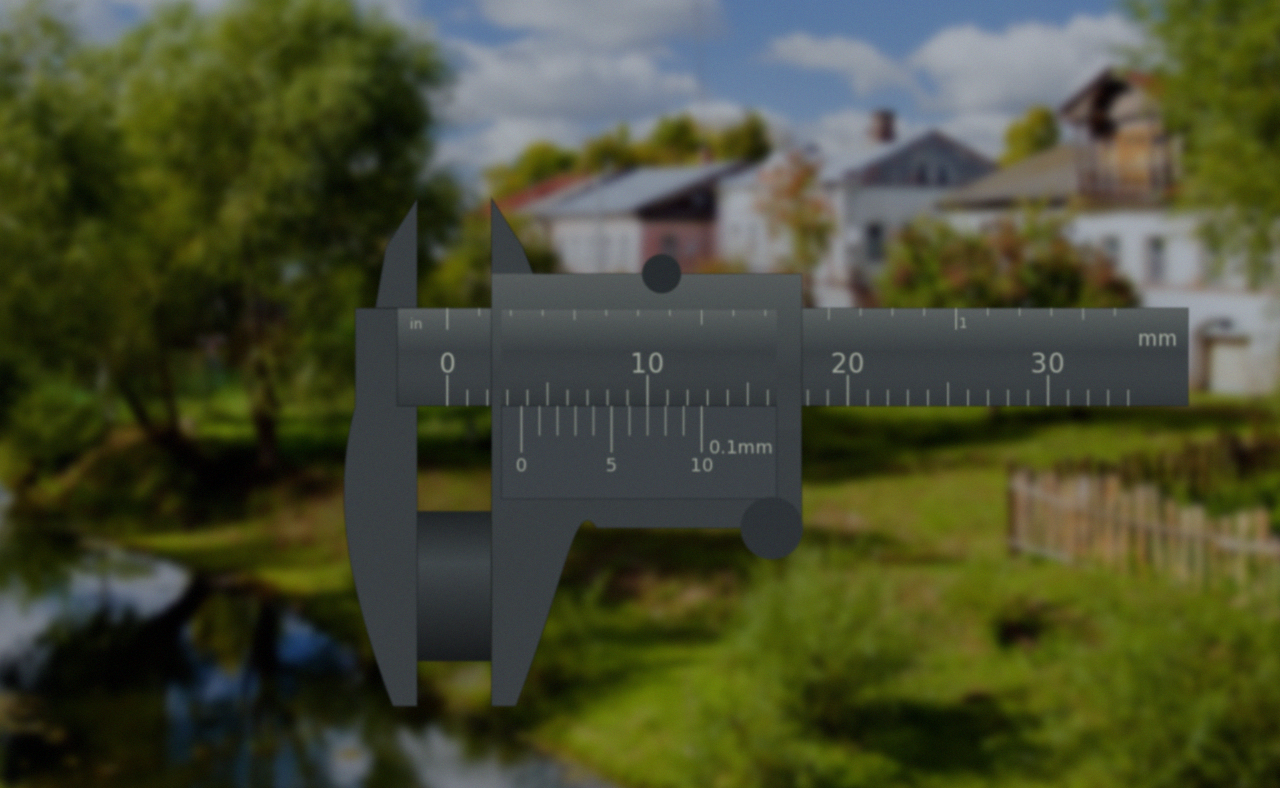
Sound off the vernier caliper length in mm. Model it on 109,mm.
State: 3.7,mm
